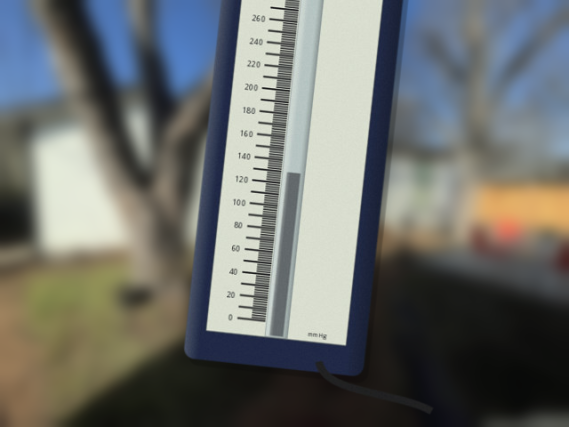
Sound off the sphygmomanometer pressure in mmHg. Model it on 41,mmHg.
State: 130,mmHg
